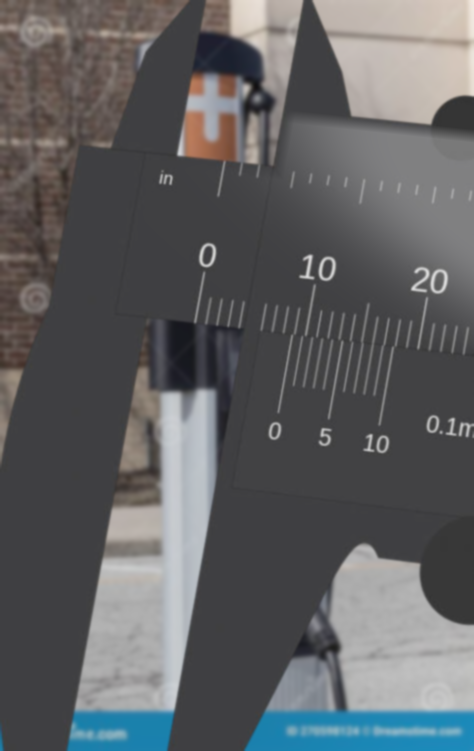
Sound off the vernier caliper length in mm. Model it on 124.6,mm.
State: 8.8,mm
